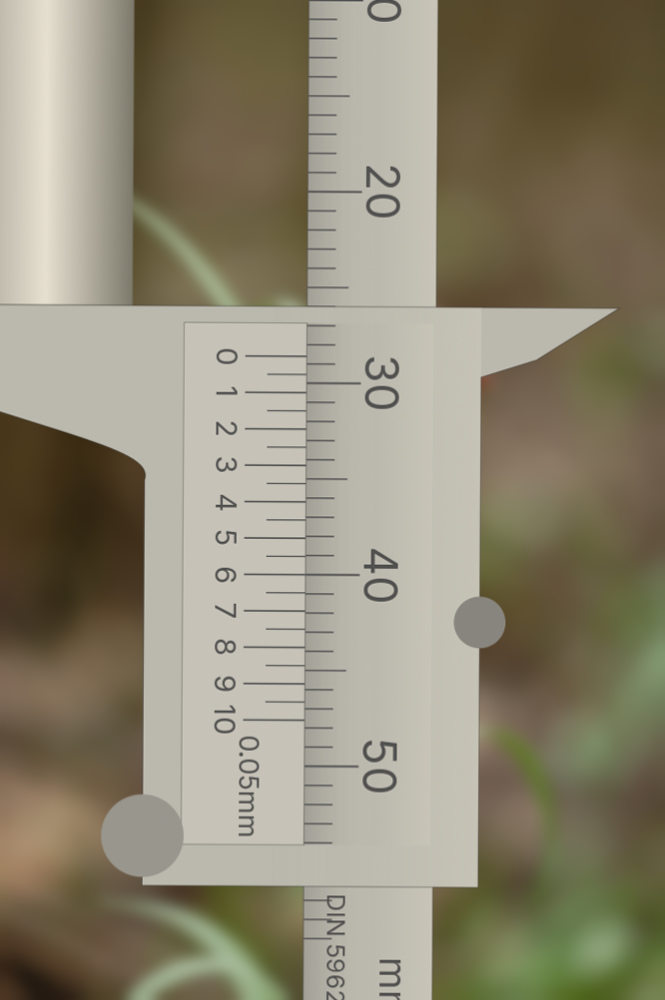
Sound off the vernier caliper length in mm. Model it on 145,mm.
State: 28.6,mm
